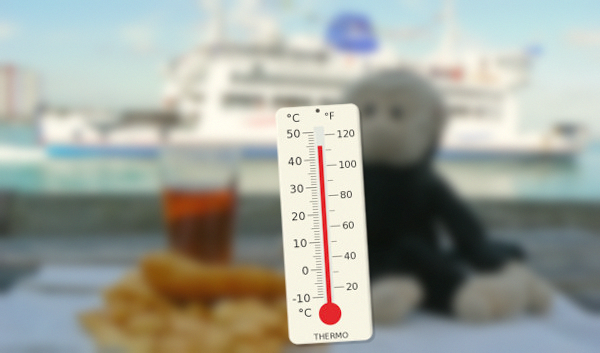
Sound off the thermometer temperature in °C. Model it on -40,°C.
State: 45,°C
